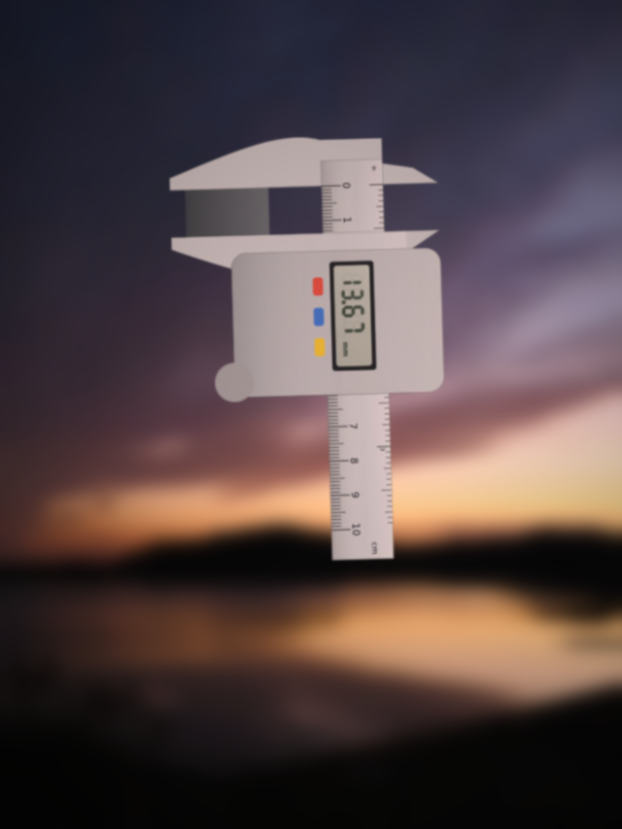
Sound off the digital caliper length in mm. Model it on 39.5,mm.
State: 13.67,mm
